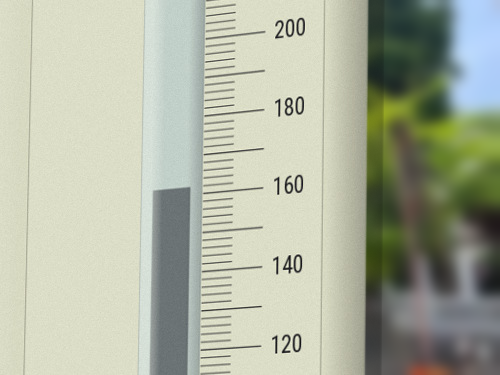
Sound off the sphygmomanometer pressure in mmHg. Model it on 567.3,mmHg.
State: 162,mmHg
